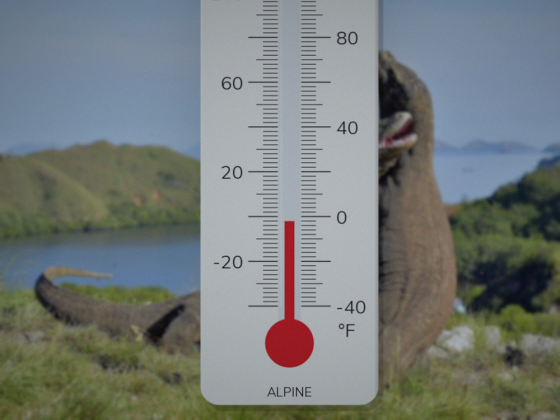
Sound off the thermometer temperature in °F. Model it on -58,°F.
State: -2,°F
